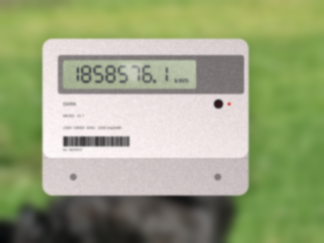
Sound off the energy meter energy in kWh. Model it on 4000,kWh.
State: 1858576.1,kWh
